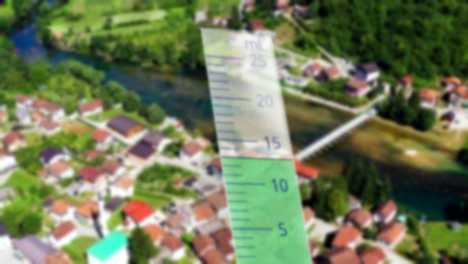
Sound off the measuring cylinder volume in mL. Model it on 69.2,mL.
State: 13,mL
